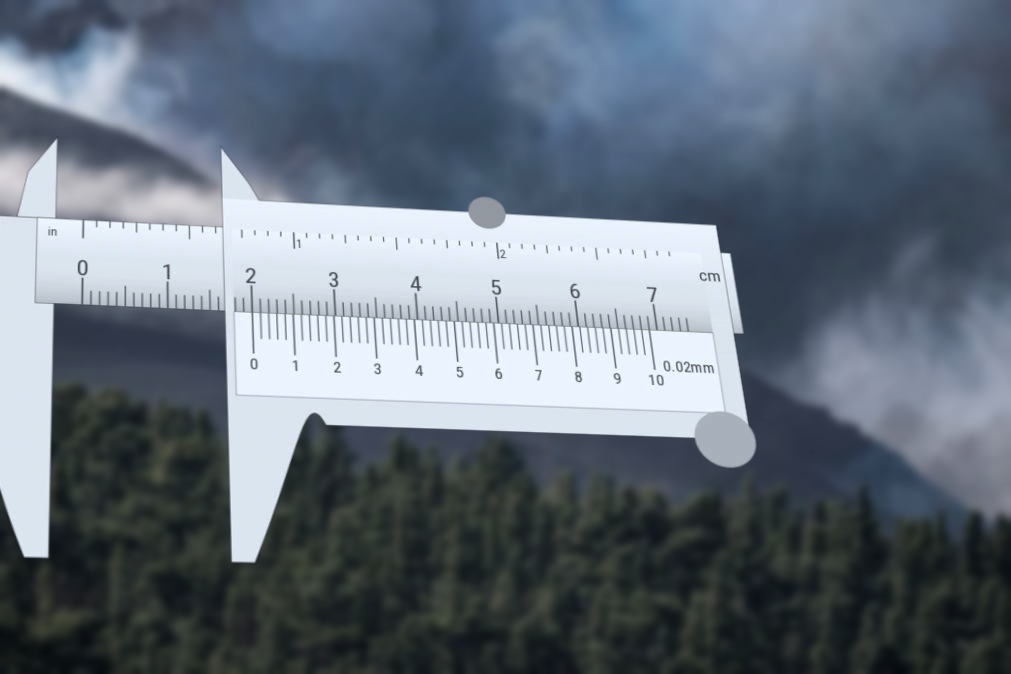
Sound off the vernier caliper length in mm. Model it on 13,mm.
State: 20.0,mm
